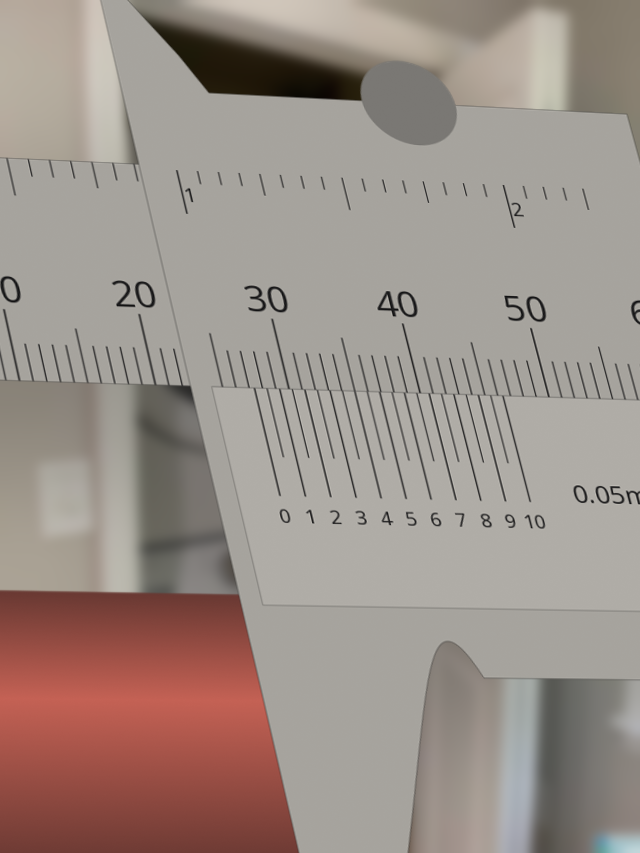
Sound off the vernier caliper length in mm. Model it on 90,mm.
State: 27.4,mm
